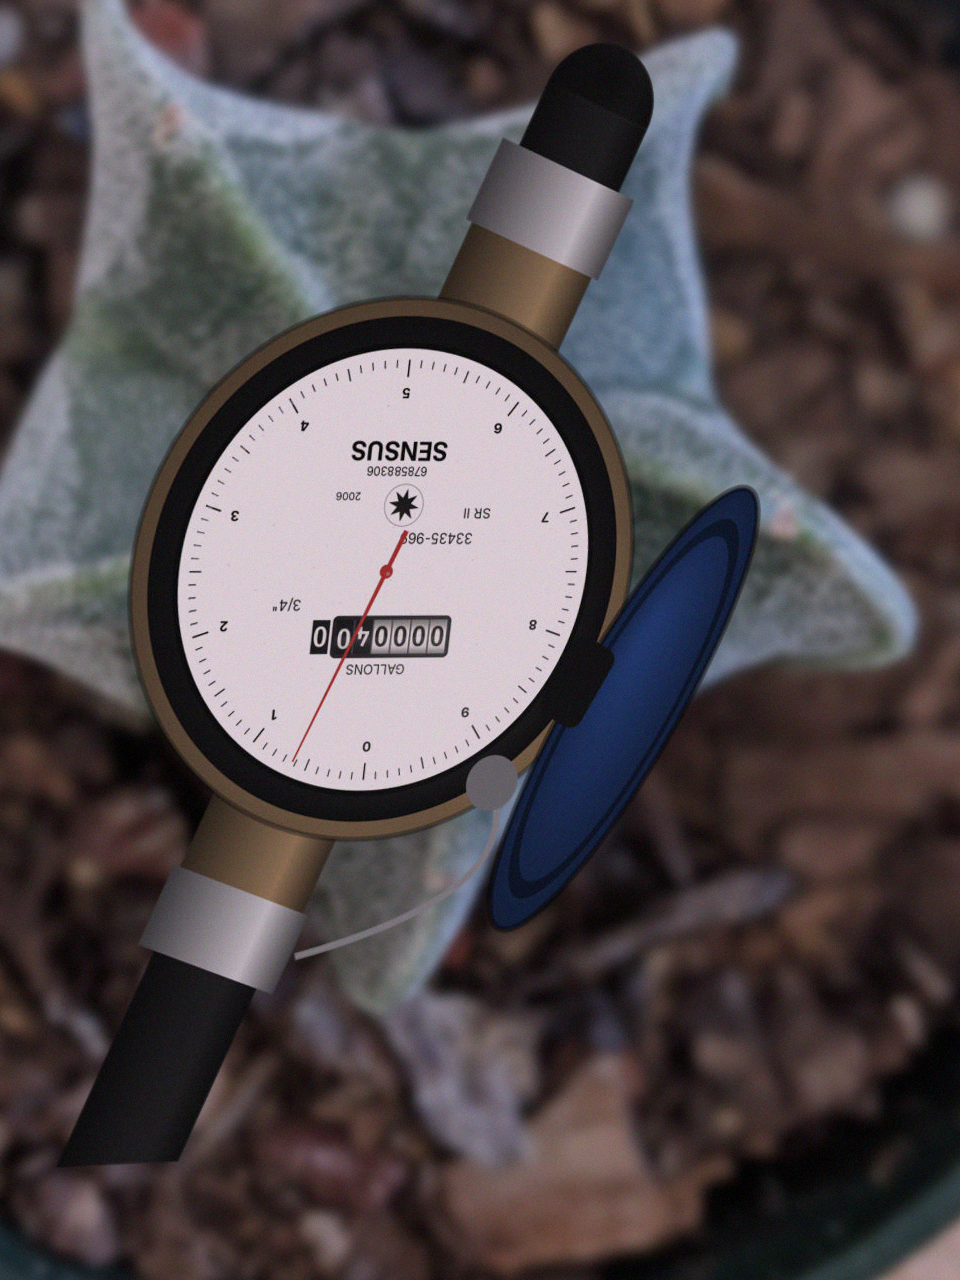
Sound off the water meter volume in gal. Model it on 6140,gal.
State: 400.6,gal
